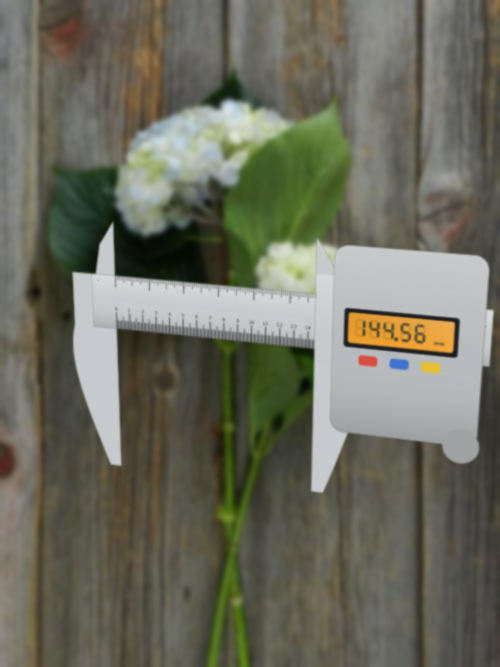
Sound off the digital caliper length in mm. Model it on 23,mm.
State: 144.56,mm
